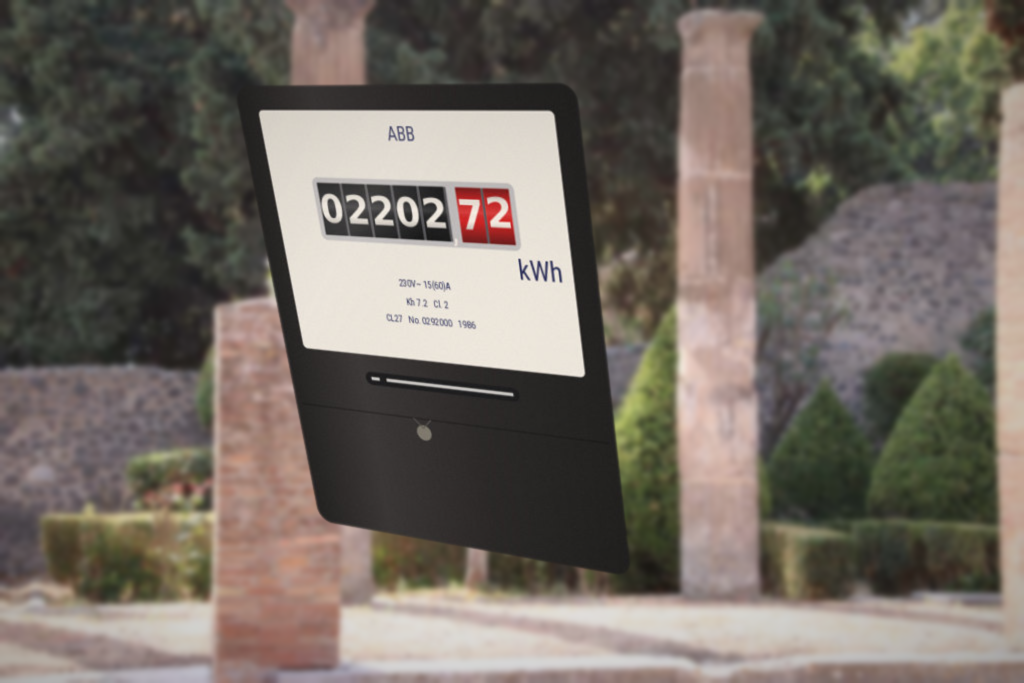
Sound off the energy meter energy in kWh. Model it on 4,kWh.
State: 2202.72,kWh
